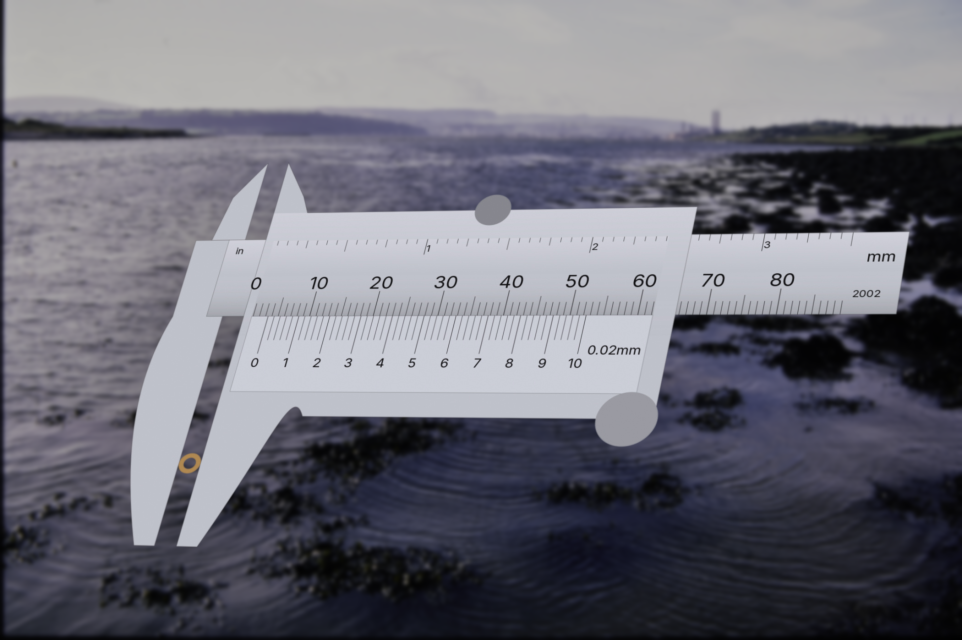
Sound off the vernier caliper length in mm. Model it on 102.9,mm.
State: 3.4,mm
